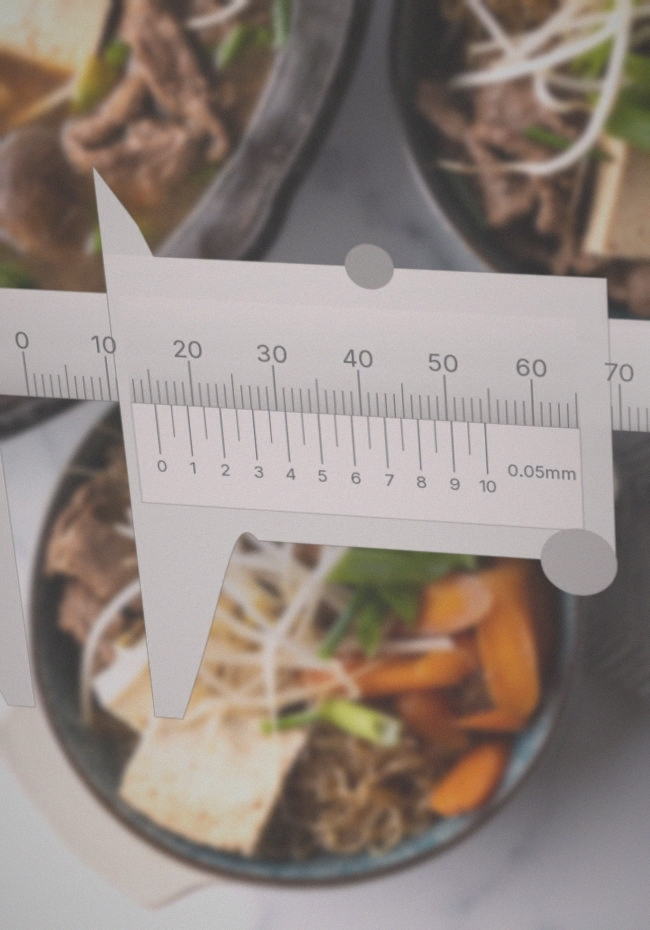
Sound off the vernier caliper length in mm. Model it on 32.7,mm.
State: 15.4,mm
